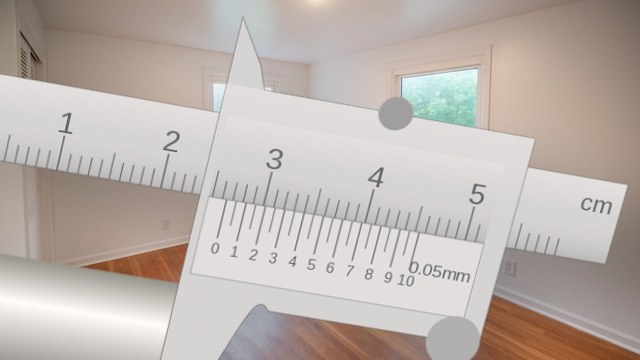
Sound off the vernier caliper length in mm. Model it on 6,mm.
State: 26.4,mm
